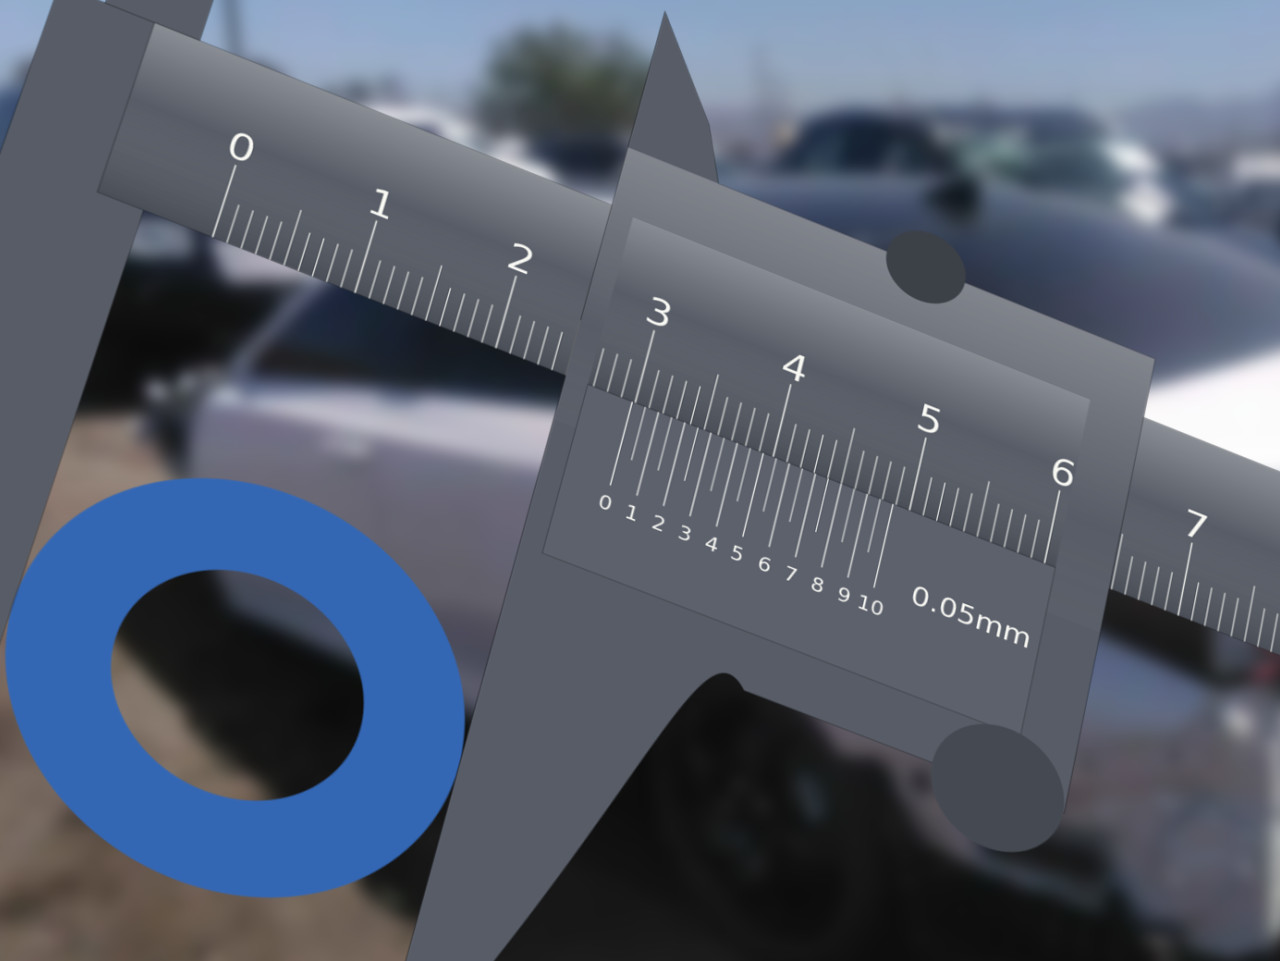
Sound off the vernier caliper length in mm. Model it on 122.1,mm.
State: 29.8,mm
